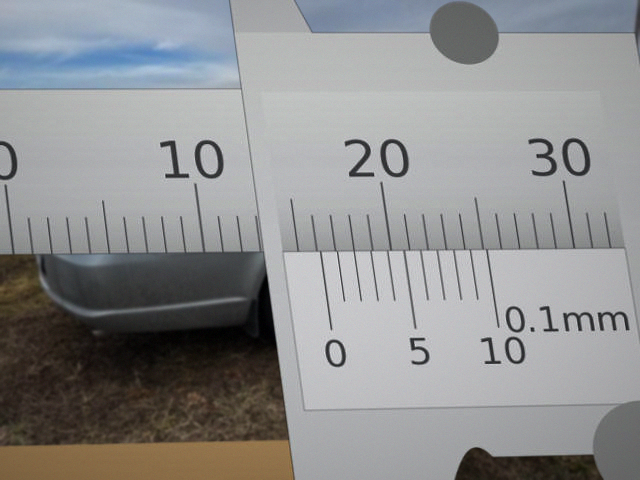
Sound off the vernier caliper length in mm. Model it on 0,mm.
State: 16.2,mm
